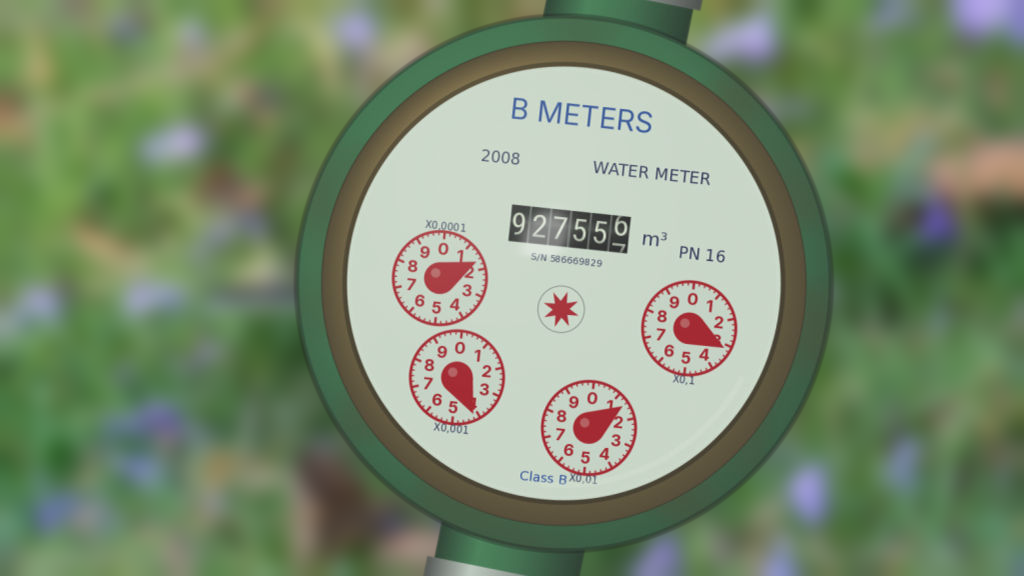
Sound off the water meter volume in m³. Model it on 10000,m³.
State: 927556.3141,m³
